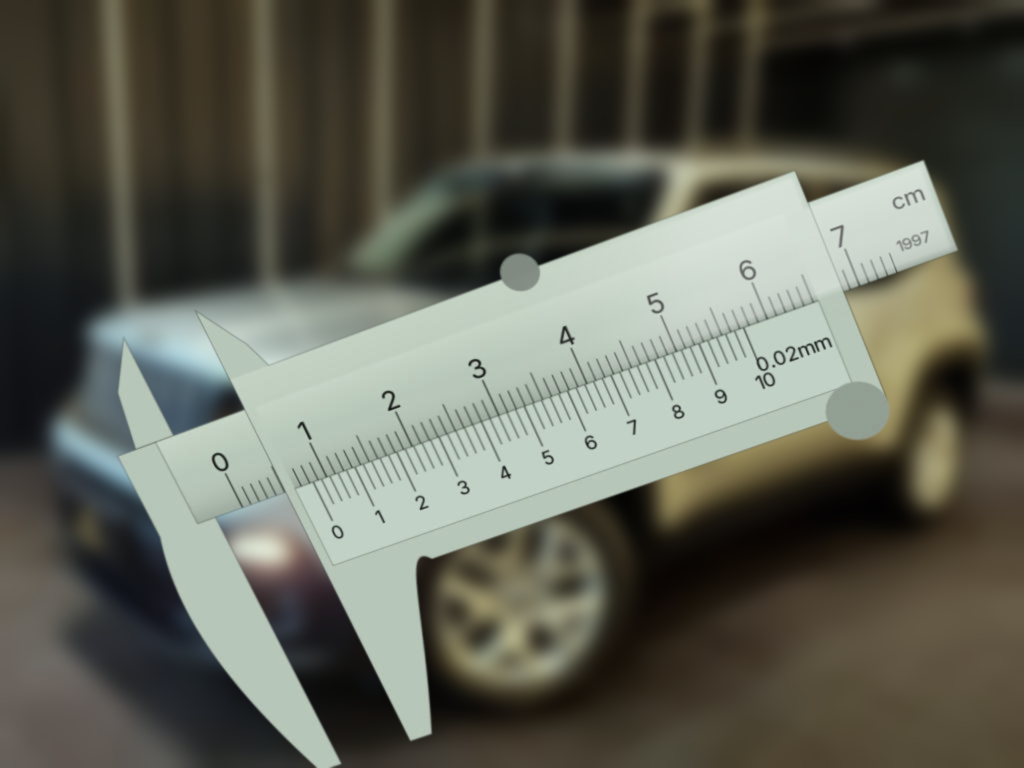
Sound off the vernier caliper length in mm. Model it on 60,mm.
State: 8.4,mm
